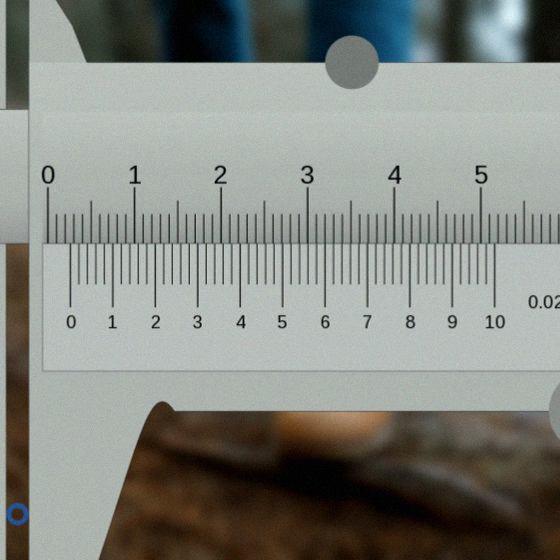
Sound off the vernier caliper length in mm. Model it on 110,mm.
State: 2.6,mm
